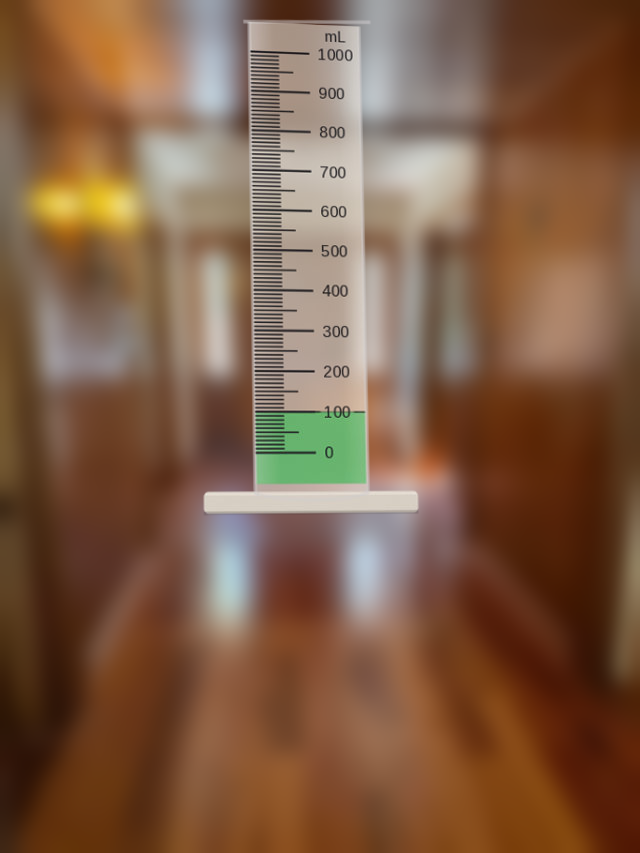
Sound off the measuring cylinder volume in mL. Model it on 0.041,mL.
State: 100,mL
